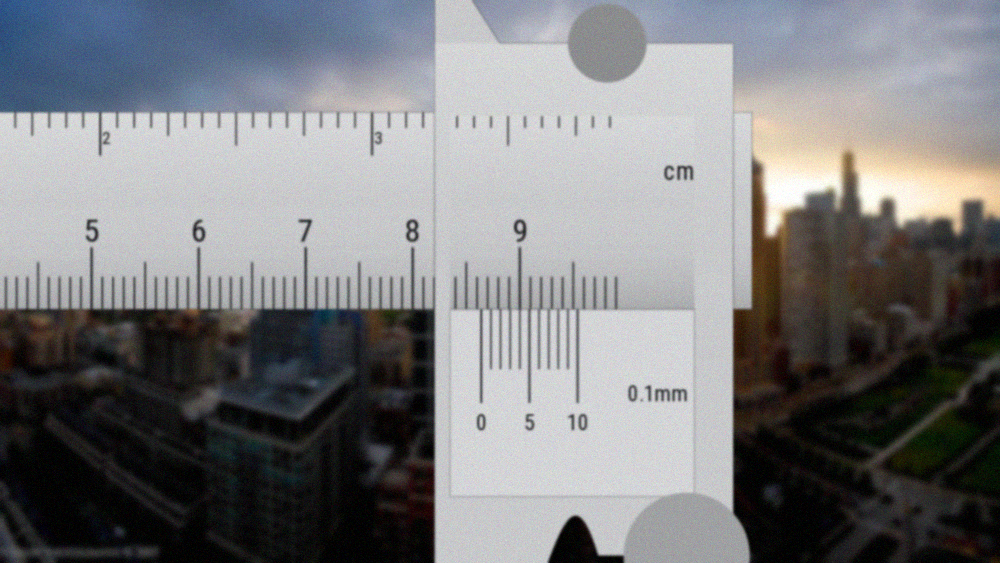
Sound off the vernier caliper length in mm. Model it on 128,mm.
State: 86.4,mm
